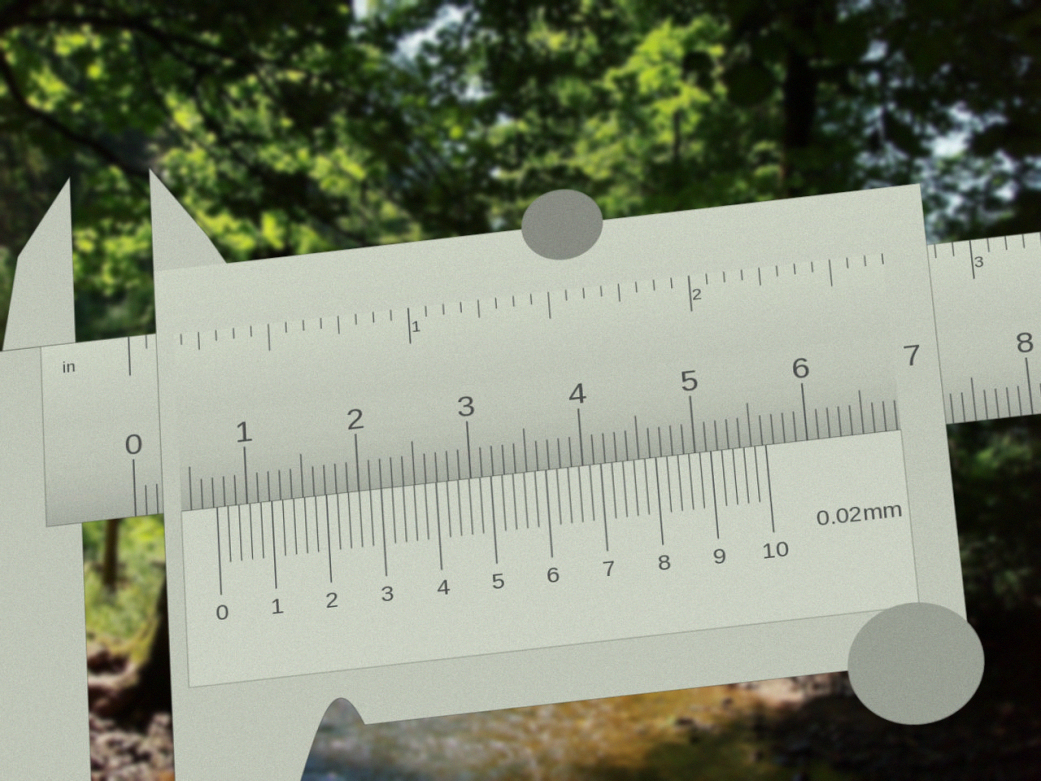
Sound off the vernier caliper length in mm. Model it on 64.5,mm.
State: 7.3,mm
